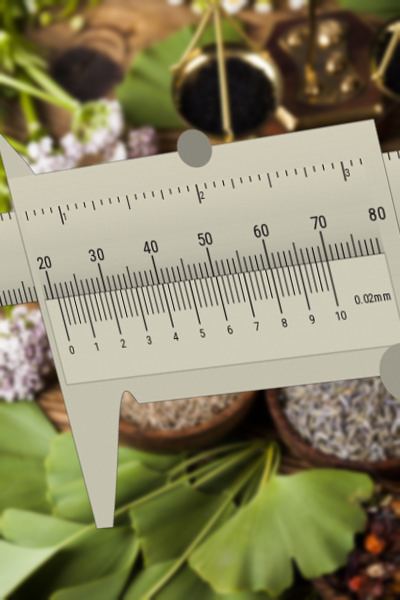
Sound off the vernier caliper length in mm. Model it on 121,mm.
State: 21.0,mm
